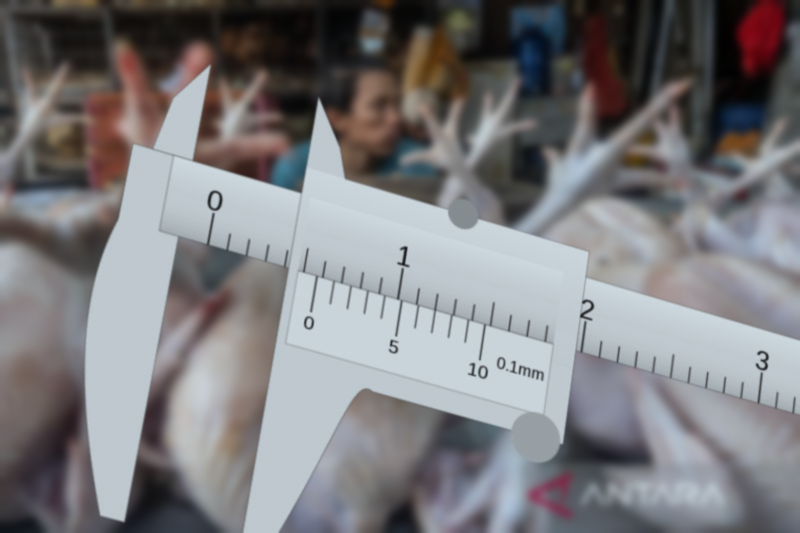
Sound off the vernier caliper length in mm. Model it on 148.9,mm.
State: 5.7,mm
